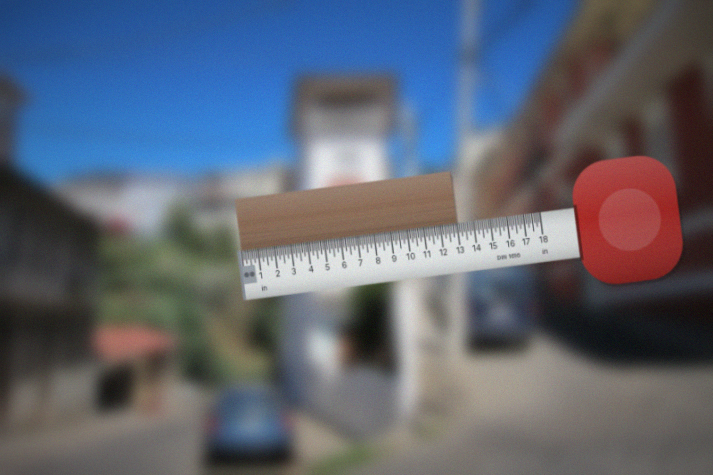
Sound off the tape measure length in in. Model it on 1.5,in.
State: 13,in
